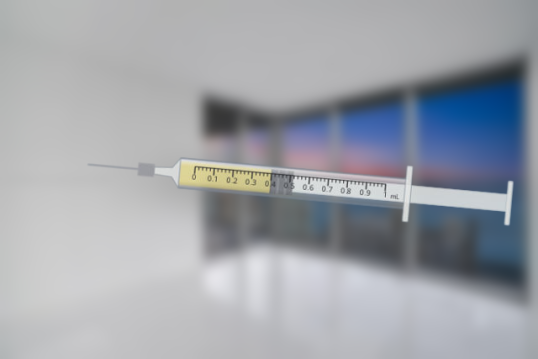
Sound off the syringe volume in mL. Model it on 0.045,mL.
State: 0.4,mL
